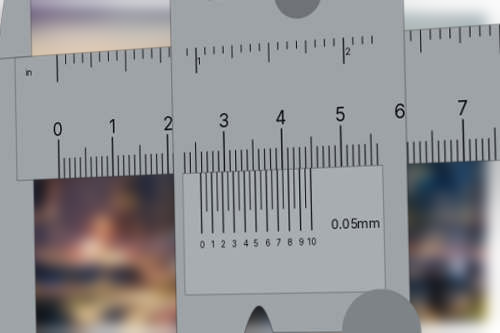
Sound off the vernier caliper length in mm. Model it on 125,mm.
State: 25.8,mm
